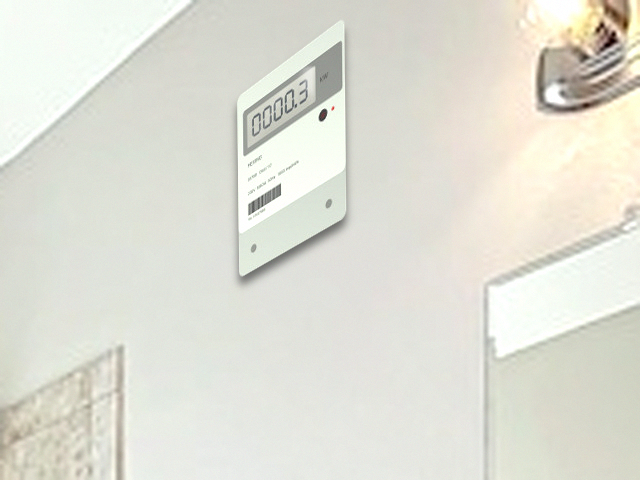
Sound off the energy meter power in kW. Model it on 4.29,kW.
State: 0.3,kW
